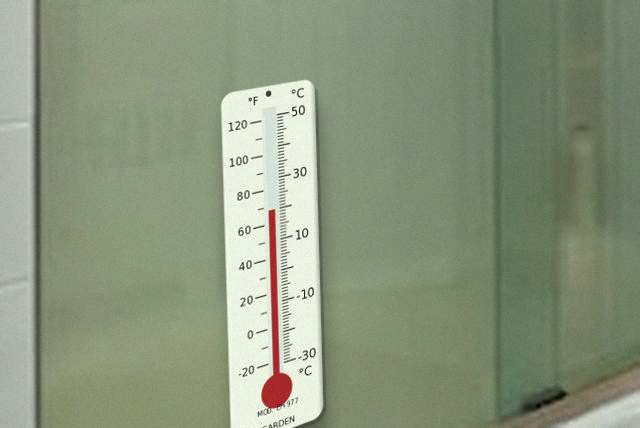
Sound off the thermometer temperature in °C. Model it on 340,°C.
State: 20,°C
